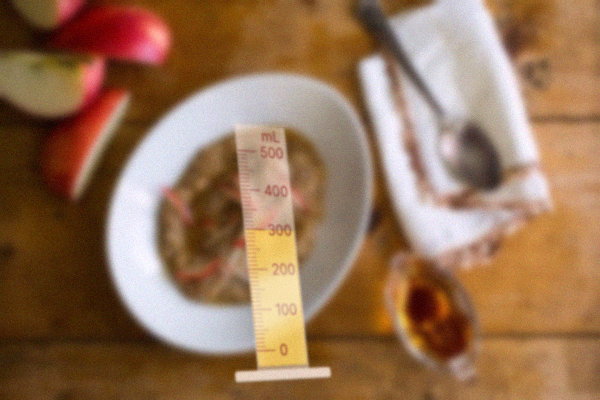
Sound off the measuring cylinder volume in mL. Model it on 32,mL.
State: 300,mL
